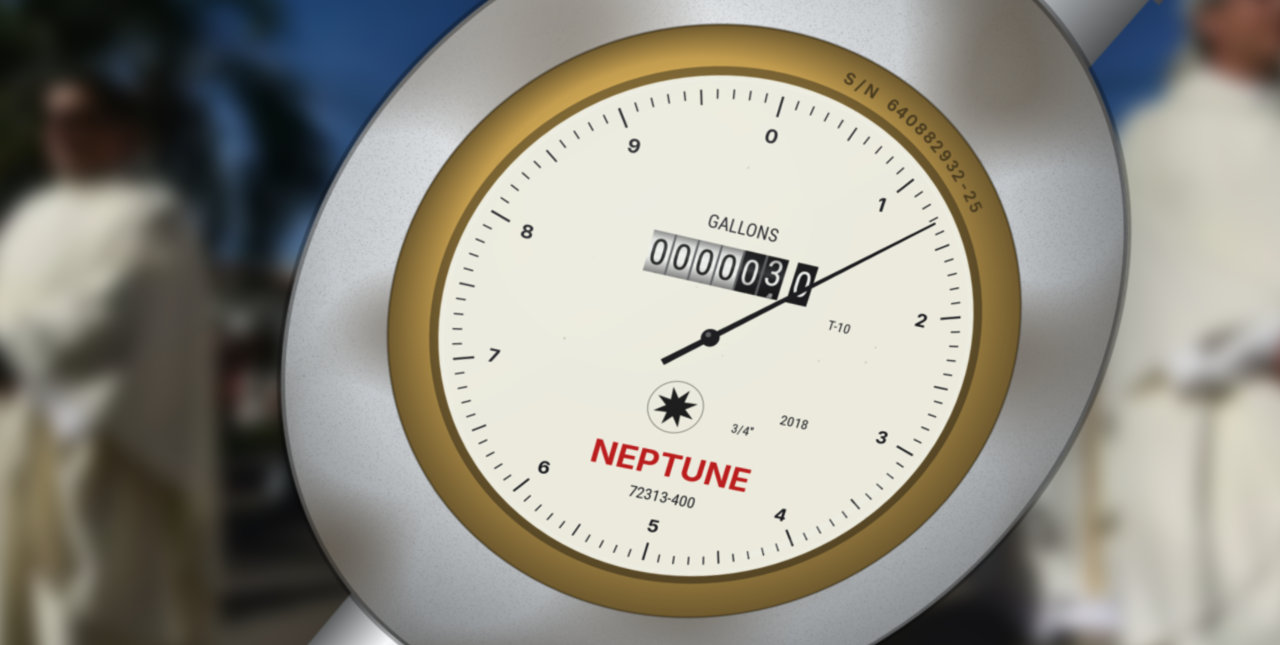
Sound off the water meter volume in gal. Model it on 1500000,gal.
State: 31.3,gal
